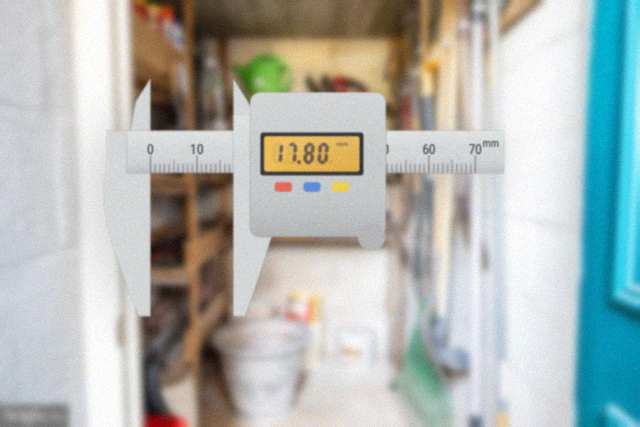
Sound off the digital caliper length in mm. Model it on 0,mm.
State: 17.80,mm
